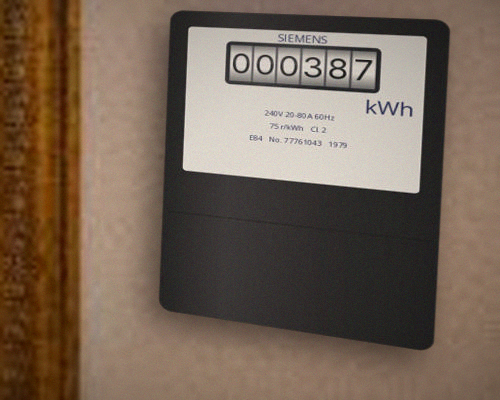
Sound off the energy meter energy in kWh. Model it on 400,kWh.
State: 387,kWh
